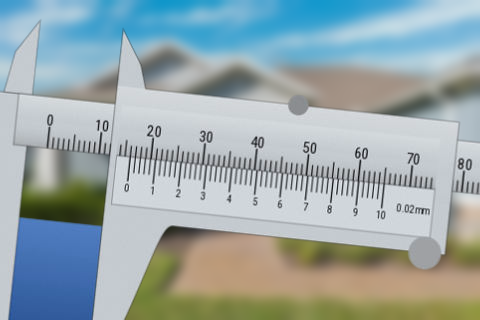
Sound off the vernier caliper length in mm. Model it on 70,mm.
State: 16.0,mm
